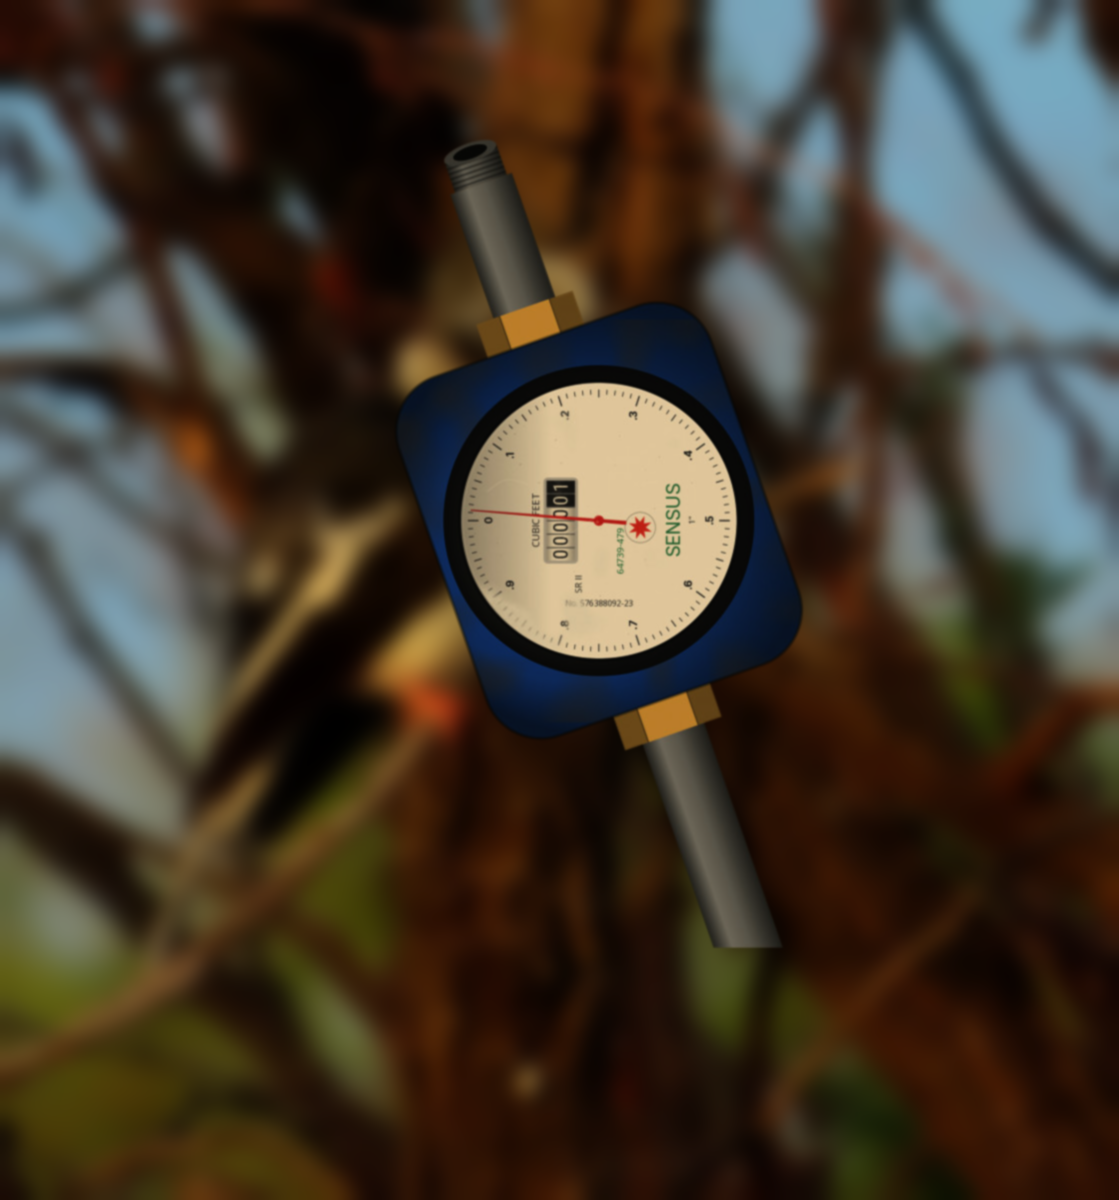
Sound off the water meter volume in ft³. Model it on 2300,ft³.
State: 1.01,ft³
